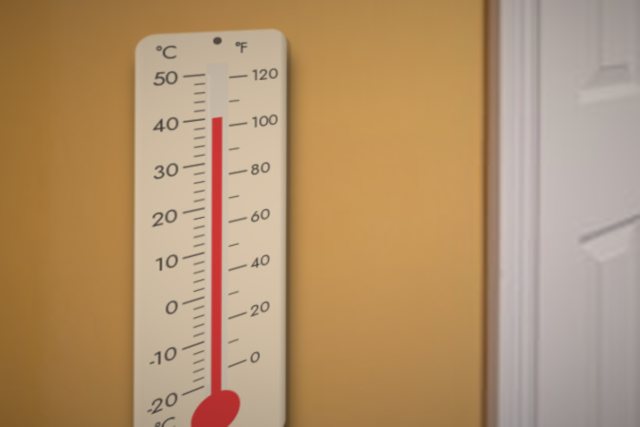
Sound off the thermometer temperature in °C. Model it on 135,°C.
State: 40,°C
